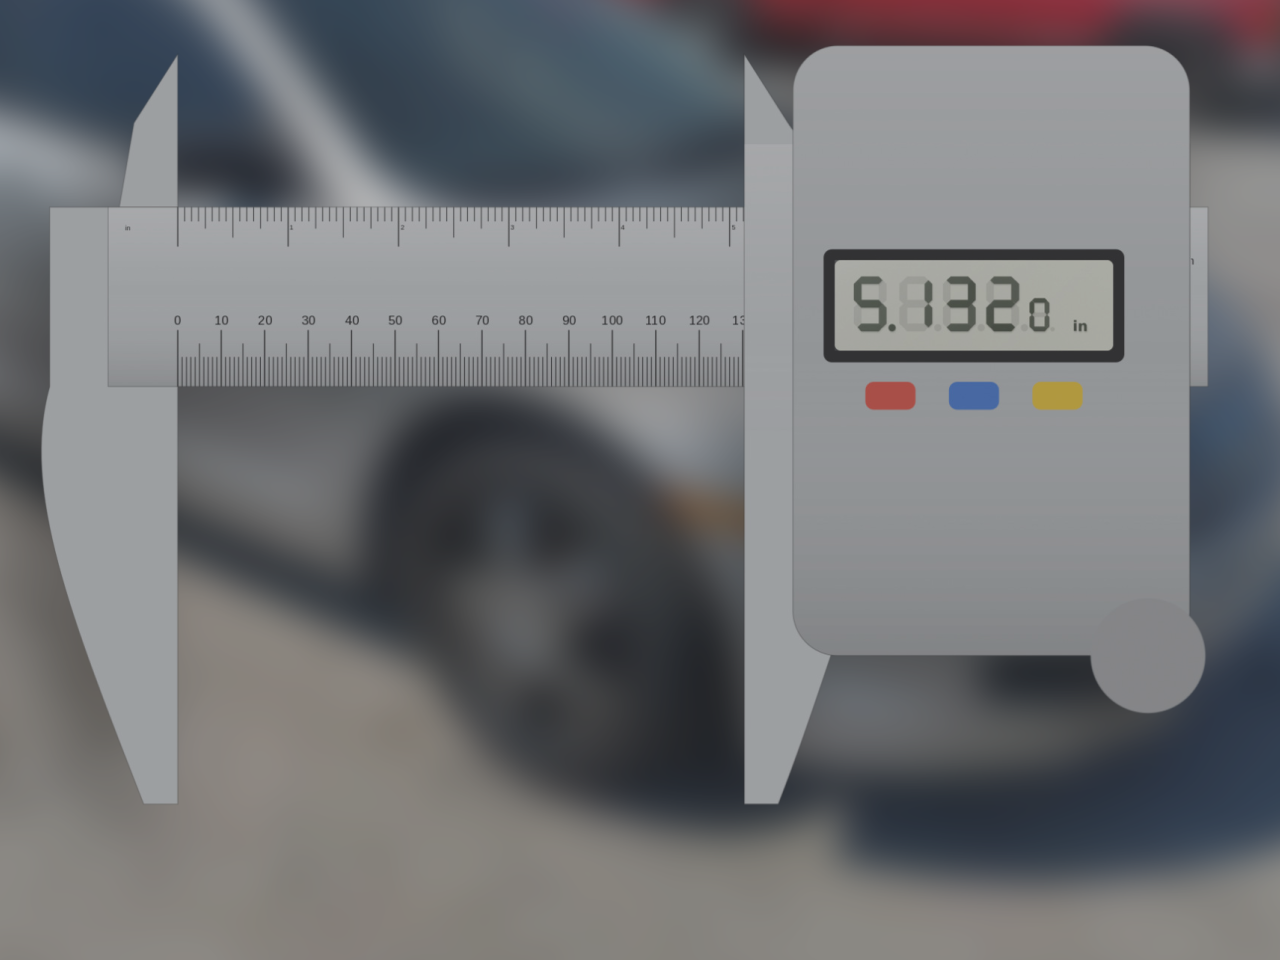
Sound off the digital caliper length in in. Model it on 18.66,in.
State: 5.1320,in
